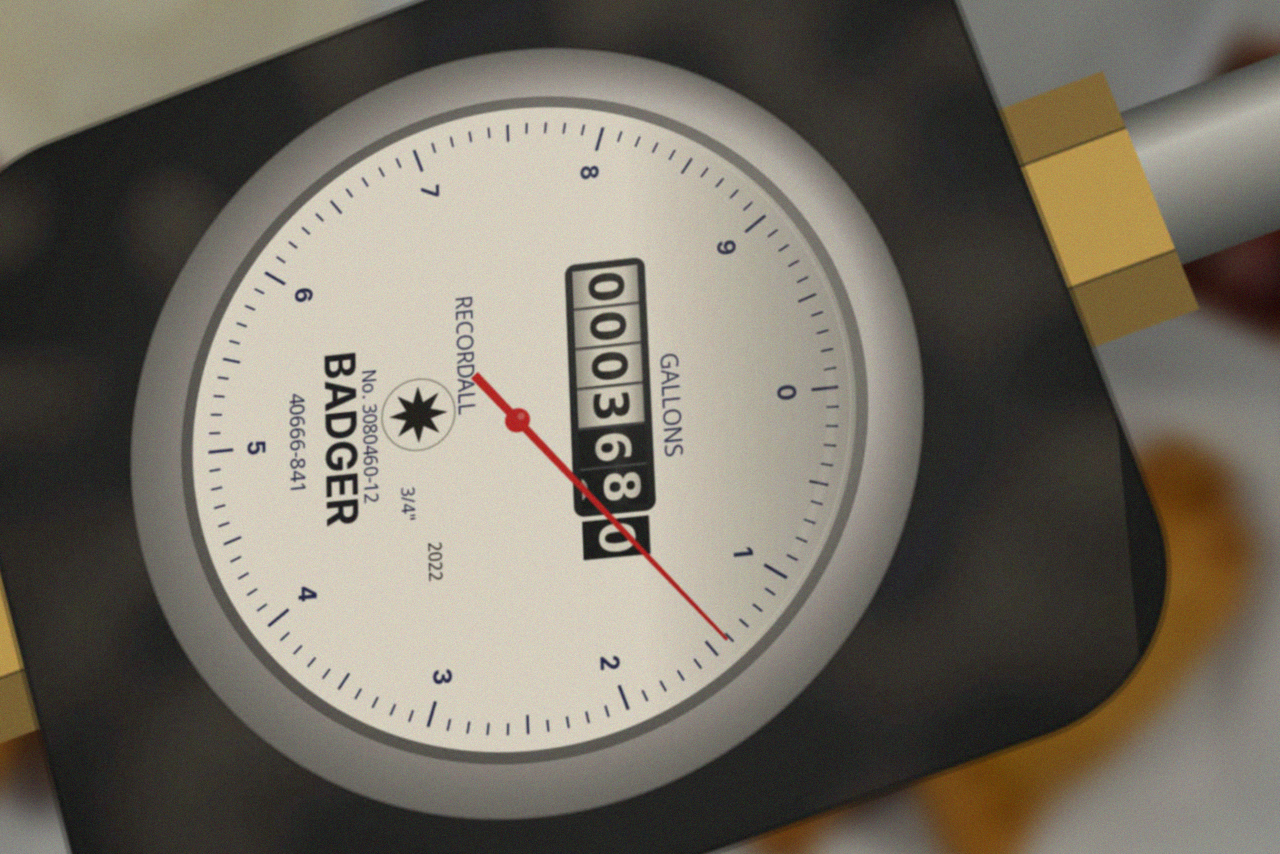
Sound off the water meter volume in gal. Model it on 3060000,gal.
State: 3681.4,gal
